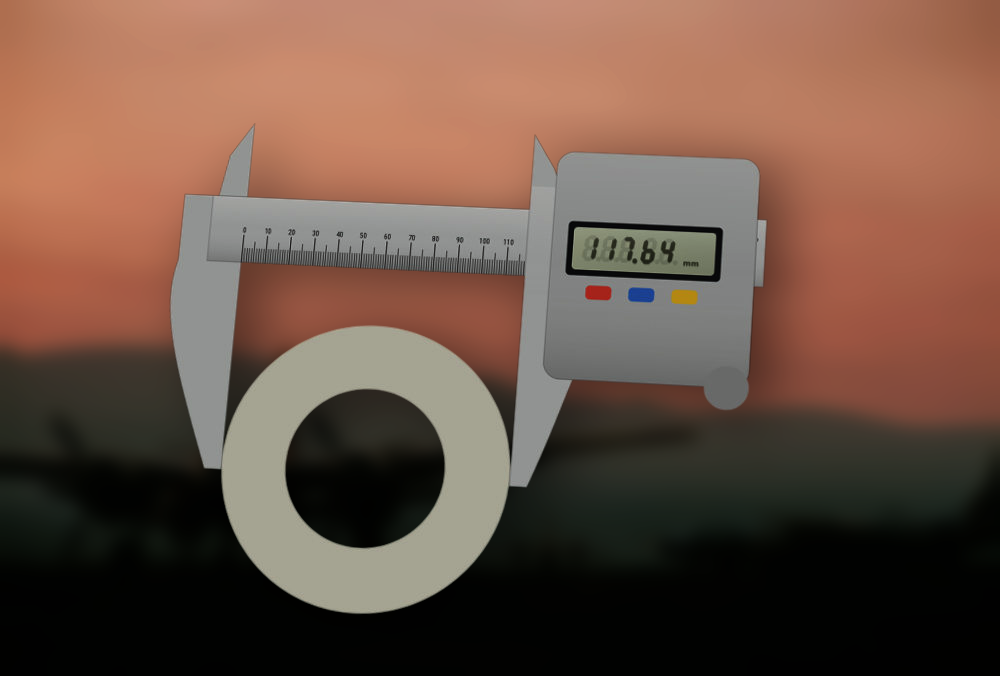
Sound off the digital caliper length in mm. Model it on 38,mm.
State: 117.64,mm
